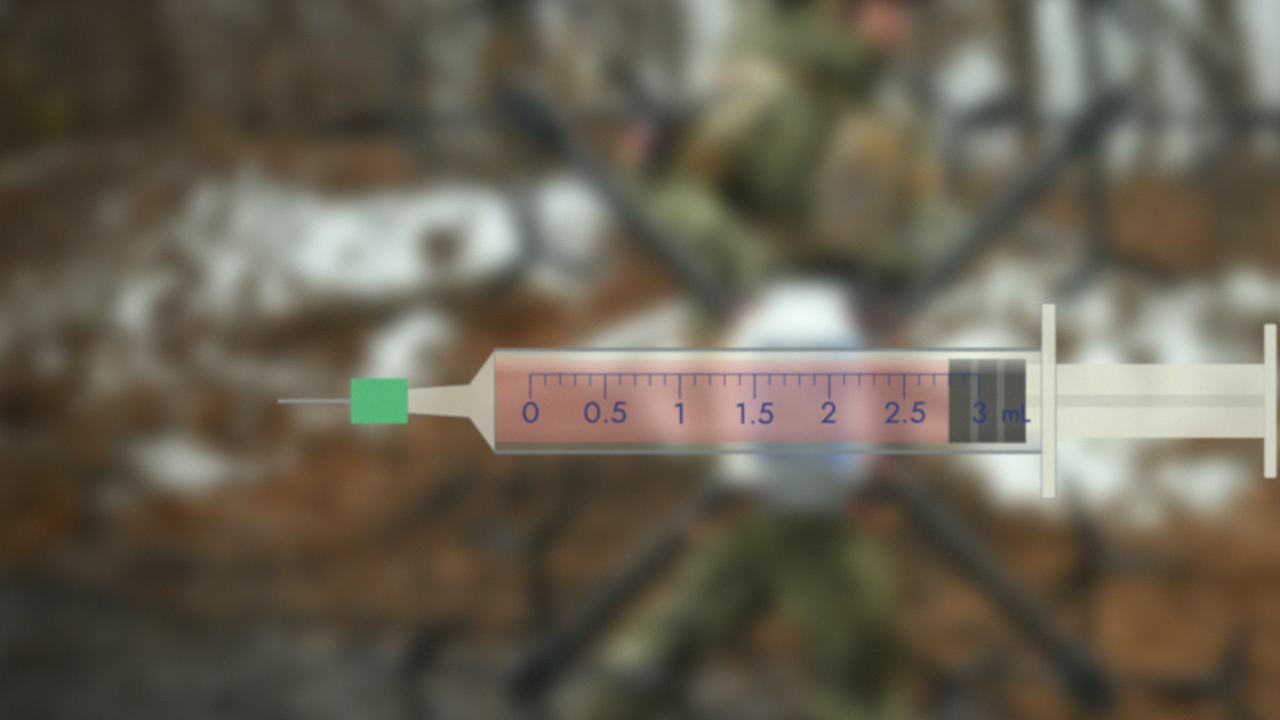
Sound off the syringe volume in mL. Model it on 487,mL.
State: 2.8,mL
